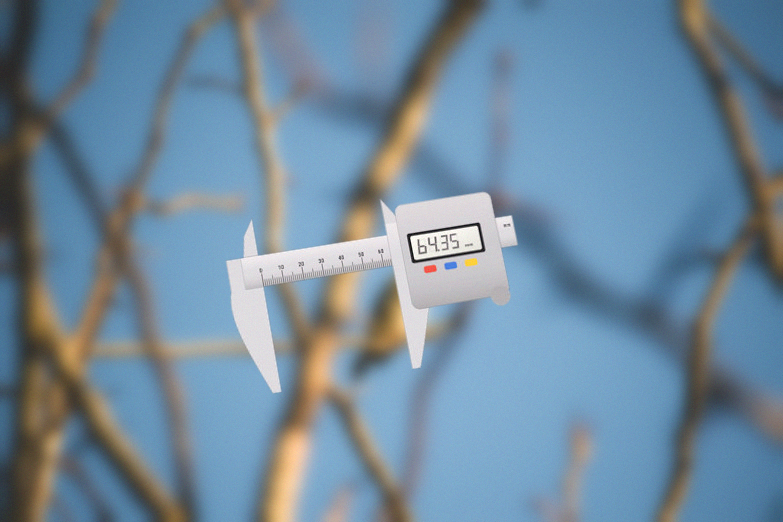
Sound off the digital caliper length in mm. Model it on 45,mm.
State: 64.35,mm
